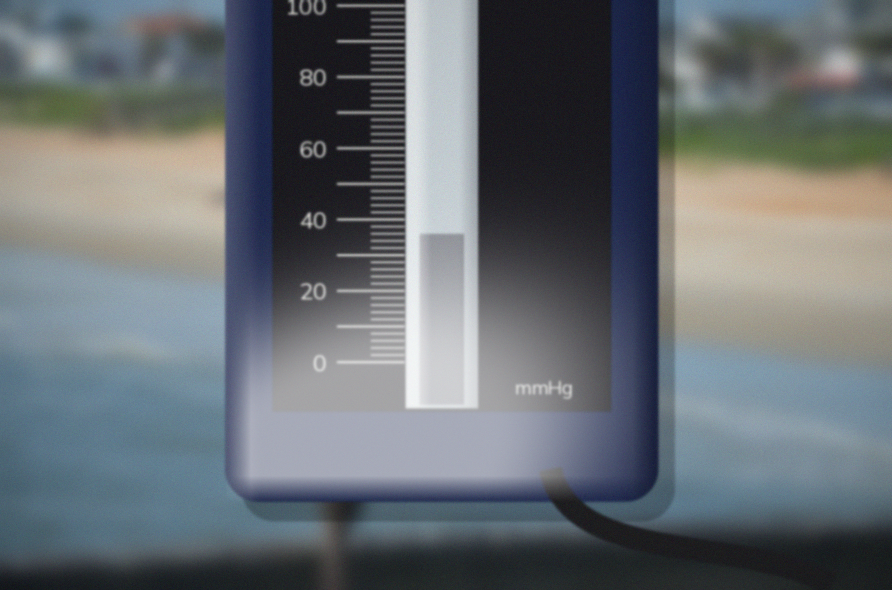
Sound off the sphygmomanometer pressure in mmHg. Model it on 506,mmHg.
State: 36,mmHg
